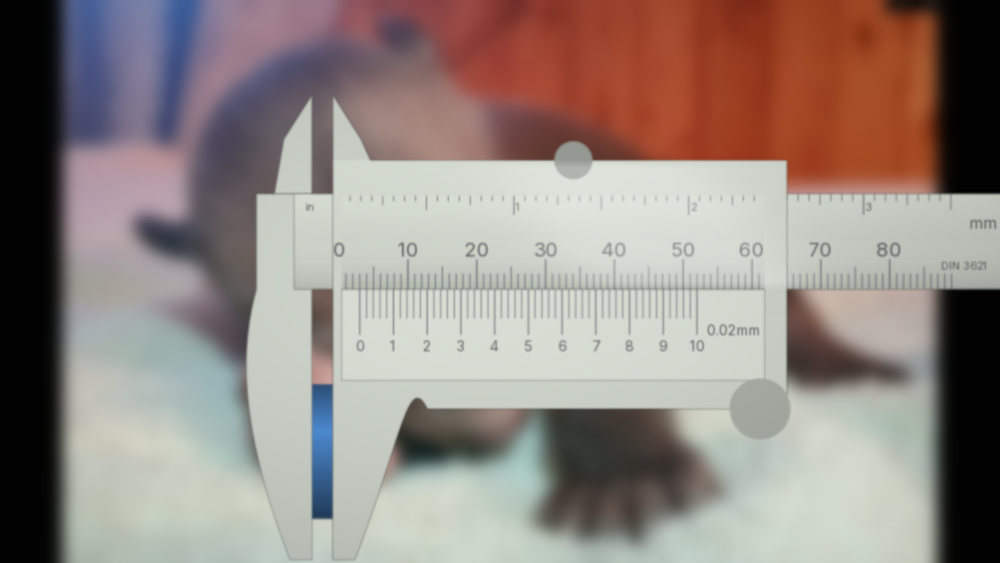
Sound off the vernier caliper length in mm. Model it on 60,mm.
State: 3.0,mm
